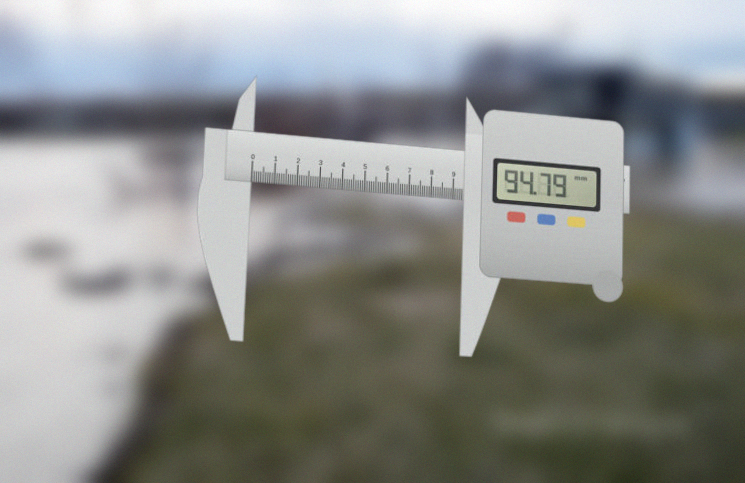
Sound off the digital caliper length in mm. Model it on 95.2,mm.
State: 94.79,mm
